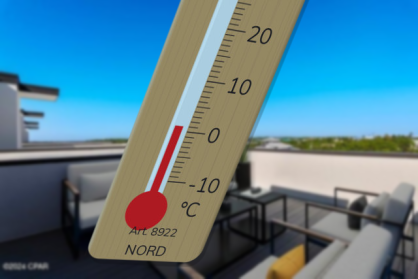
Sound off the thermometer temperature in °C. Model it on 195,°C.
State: 1,°C
